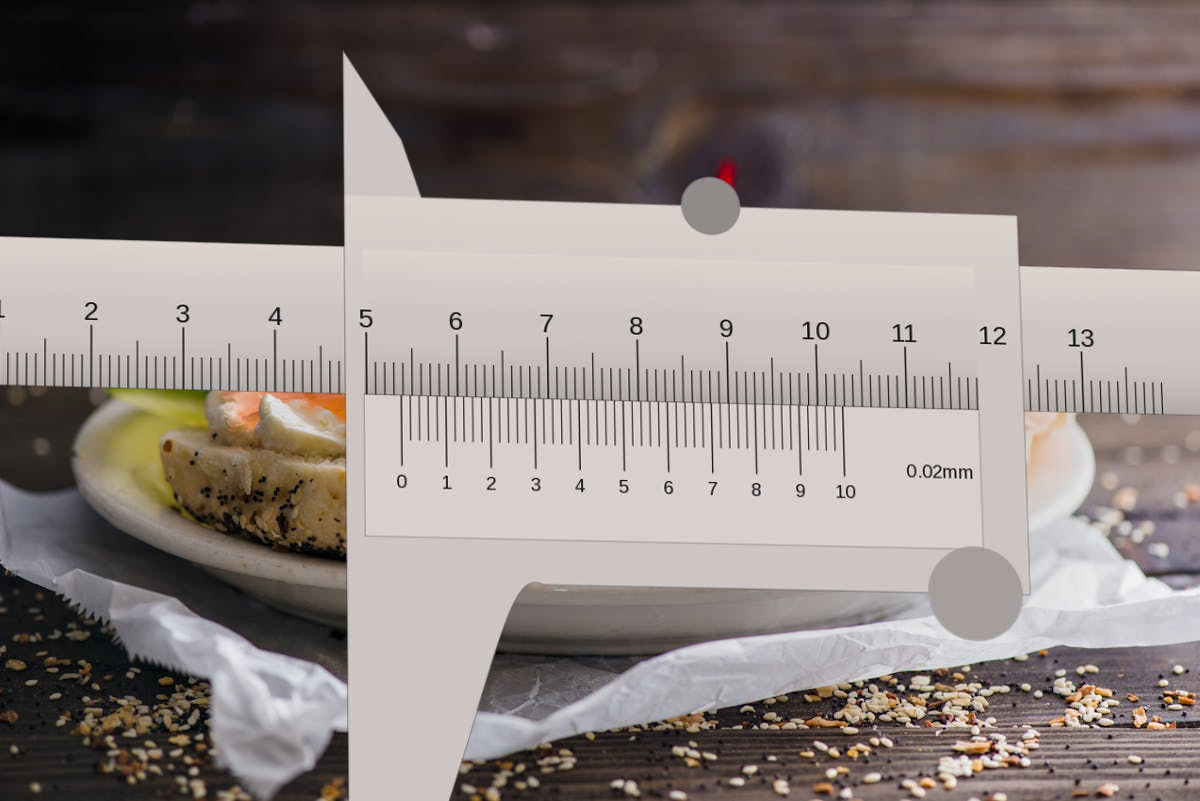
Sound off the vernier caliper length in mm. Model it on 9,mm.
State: 53.8,mm
